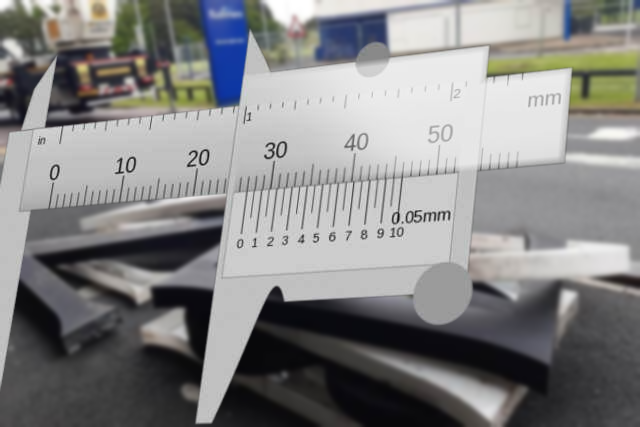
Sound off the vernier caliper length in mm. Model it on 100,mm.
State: 27.0,mm
